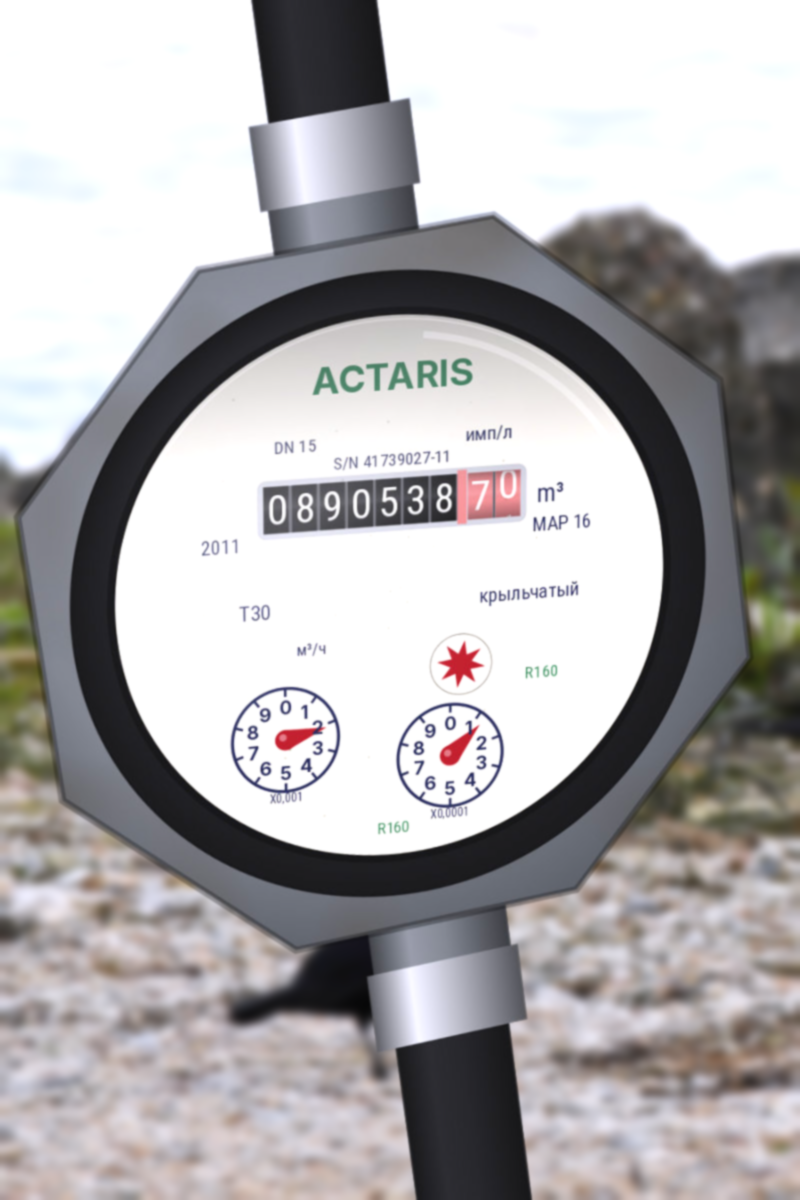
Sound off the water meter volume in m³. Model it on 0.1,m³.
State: 890538.7021,m³
